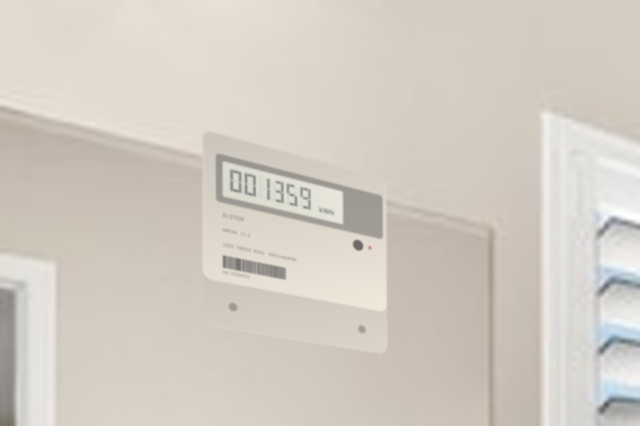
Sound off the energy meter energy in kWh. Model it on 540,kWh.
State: 1359,kWh
